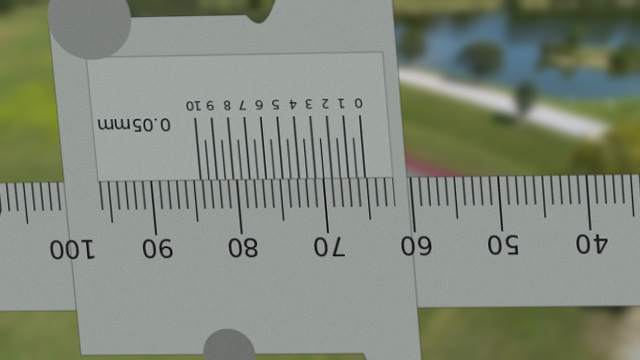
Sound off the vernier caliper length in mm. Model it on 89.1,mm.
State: 65.2,mm
